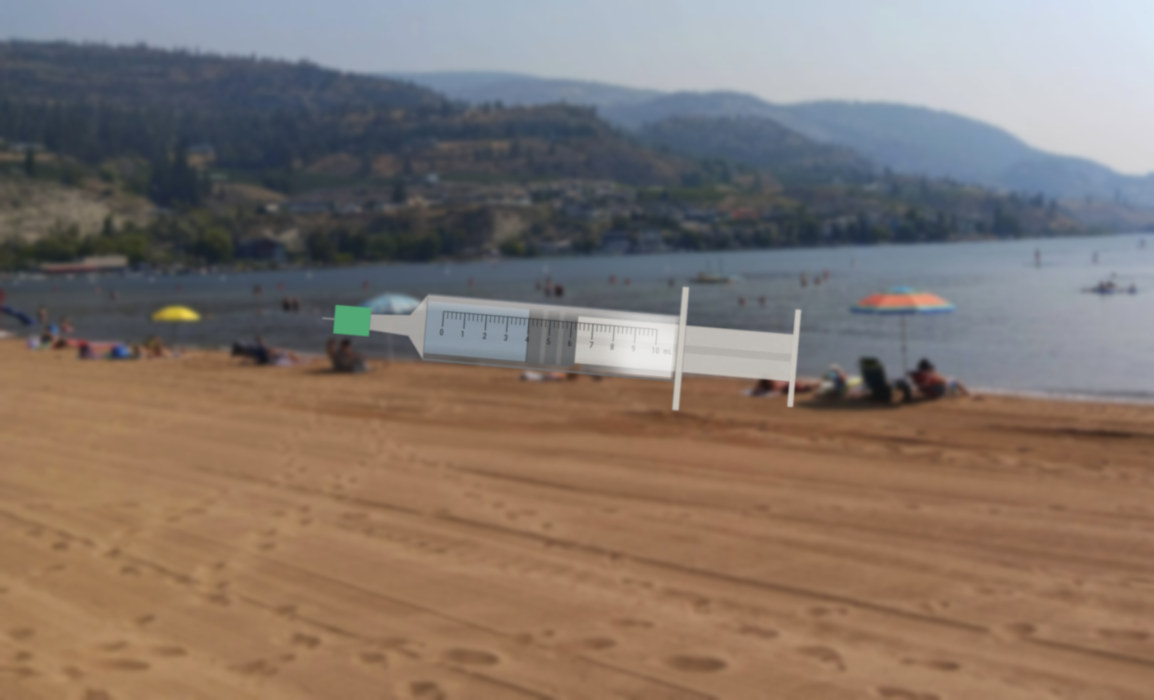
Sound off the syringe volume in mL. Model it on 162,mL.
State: 4,mL
